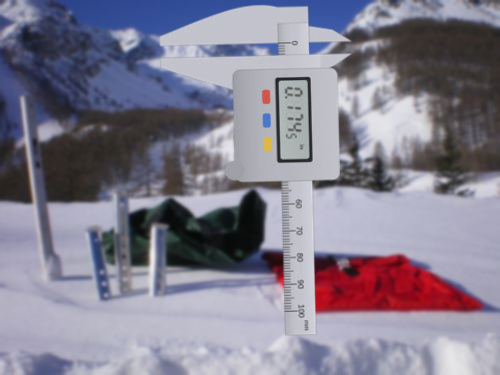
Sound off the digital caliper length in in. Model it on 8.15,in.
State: 0.1745,in
